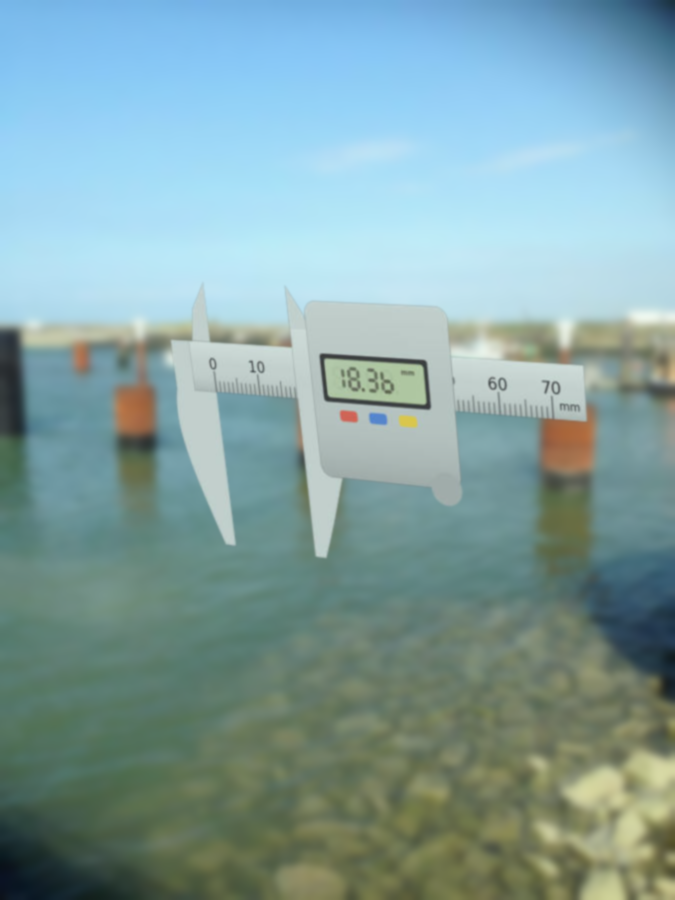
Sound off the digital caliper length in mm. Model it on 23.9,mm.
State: 18.36,mm
